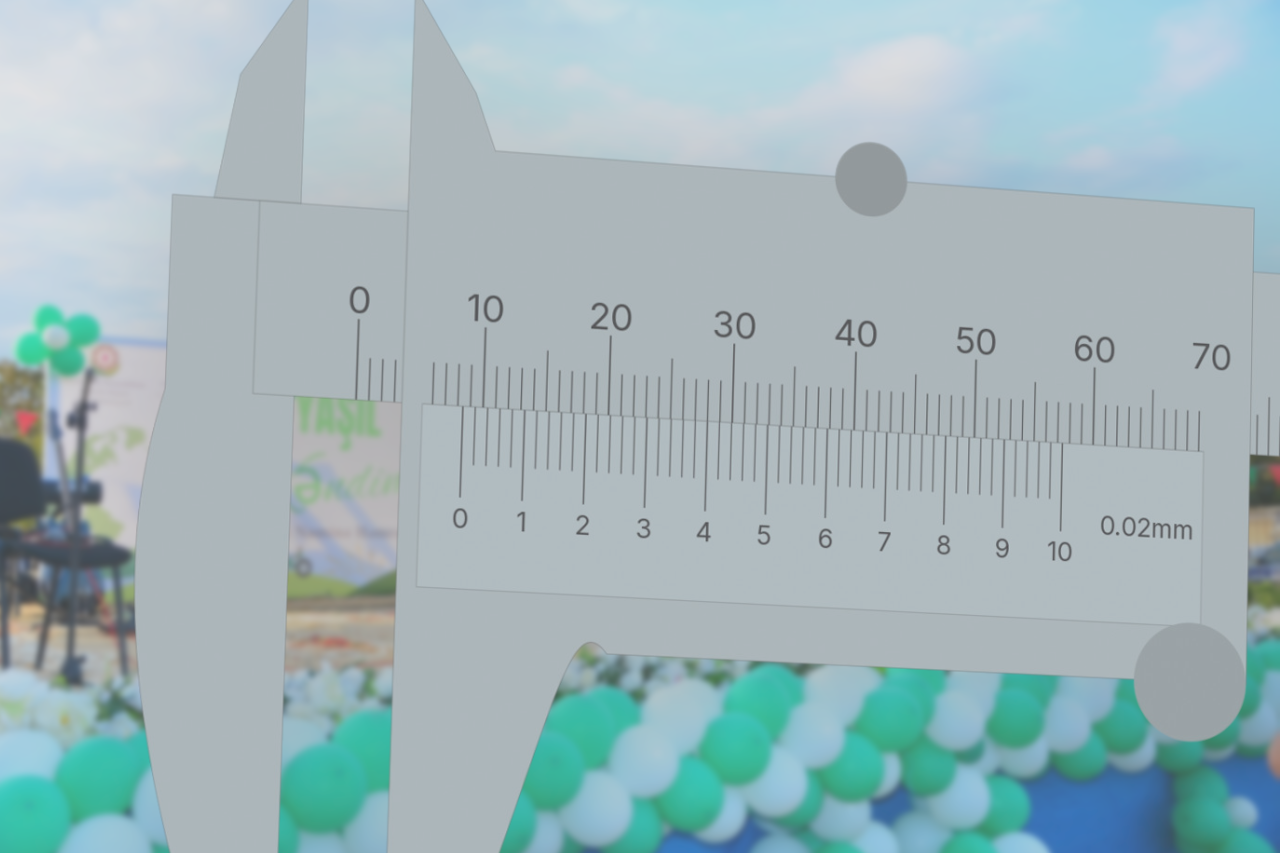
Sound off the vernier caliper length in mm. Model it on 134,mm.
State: 8.4,mm
